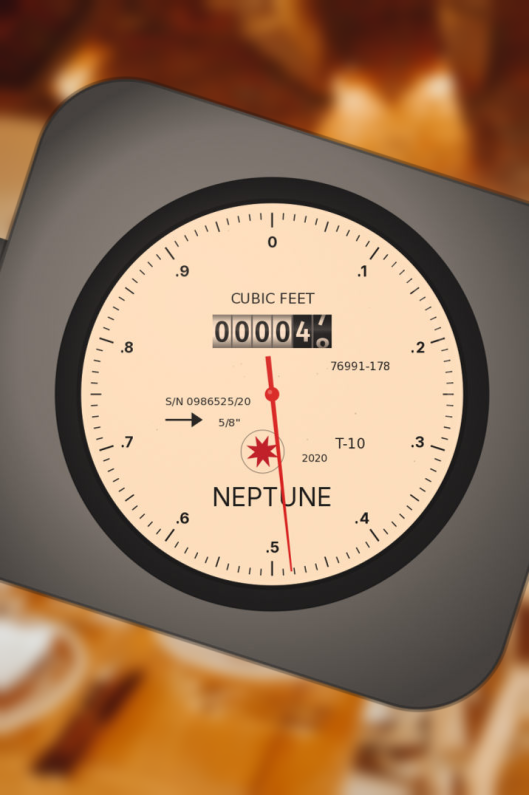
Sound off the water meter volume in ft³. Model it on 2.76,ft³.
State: 47.48,ft³
